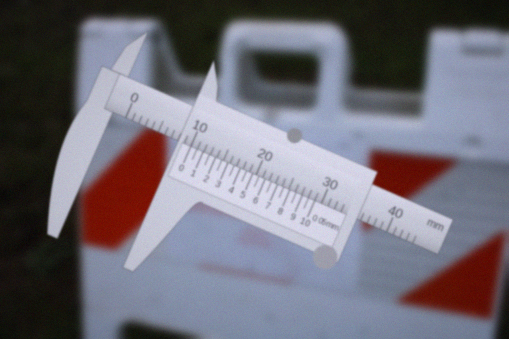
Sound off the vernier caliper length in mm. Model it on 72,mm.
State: 10.0,mm
